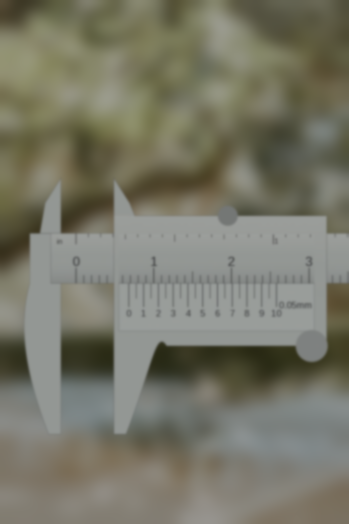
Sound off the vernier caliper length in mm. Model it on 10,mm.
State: 6.8,mm
